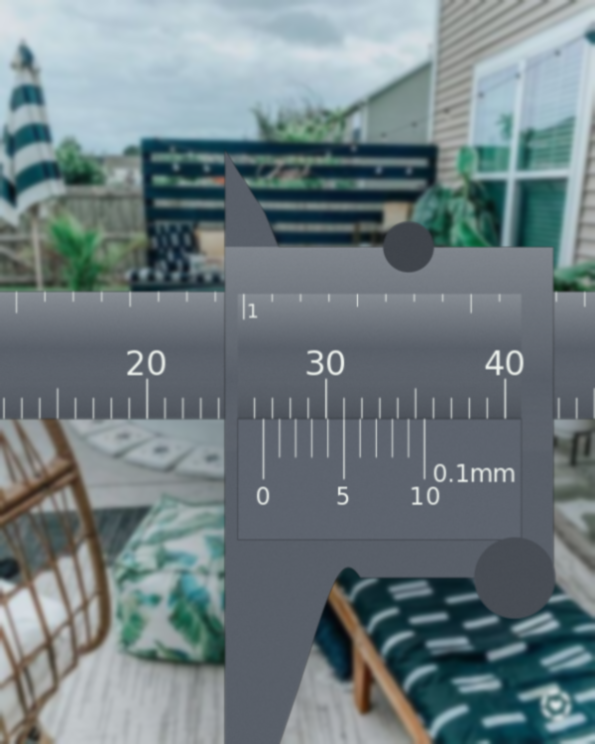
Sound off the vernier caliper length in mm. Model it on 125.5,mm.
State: 26.5,mm
